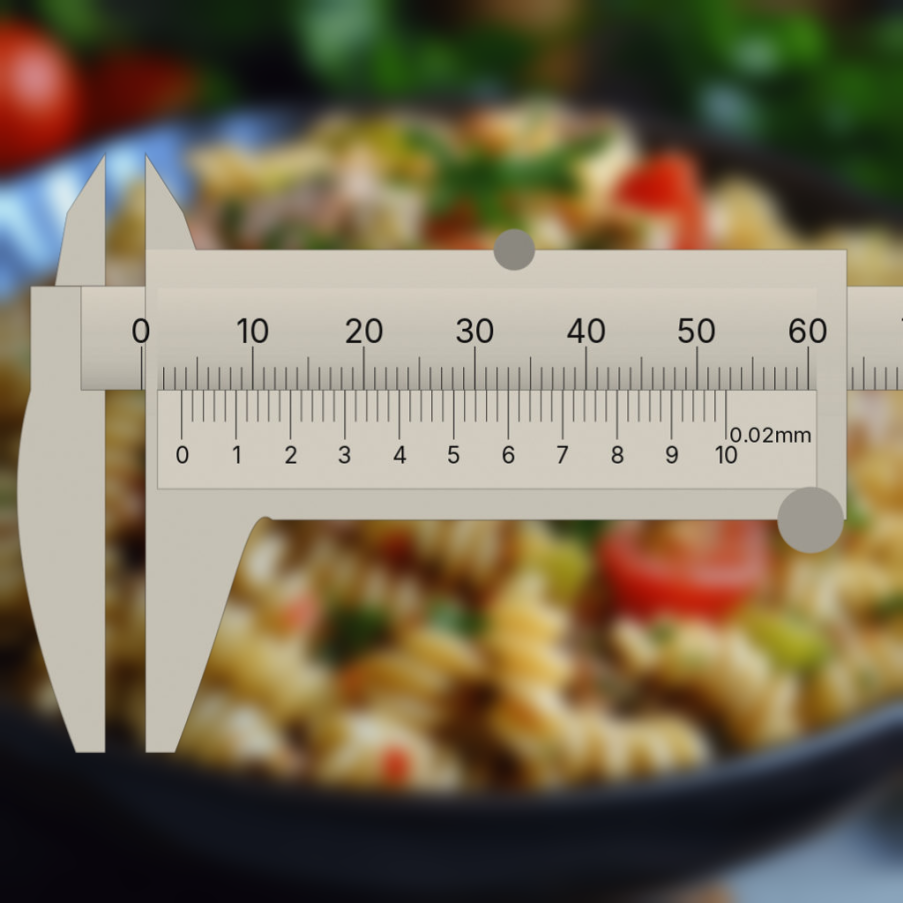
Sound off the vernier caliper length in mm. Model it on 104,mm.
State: 3.6,mm
